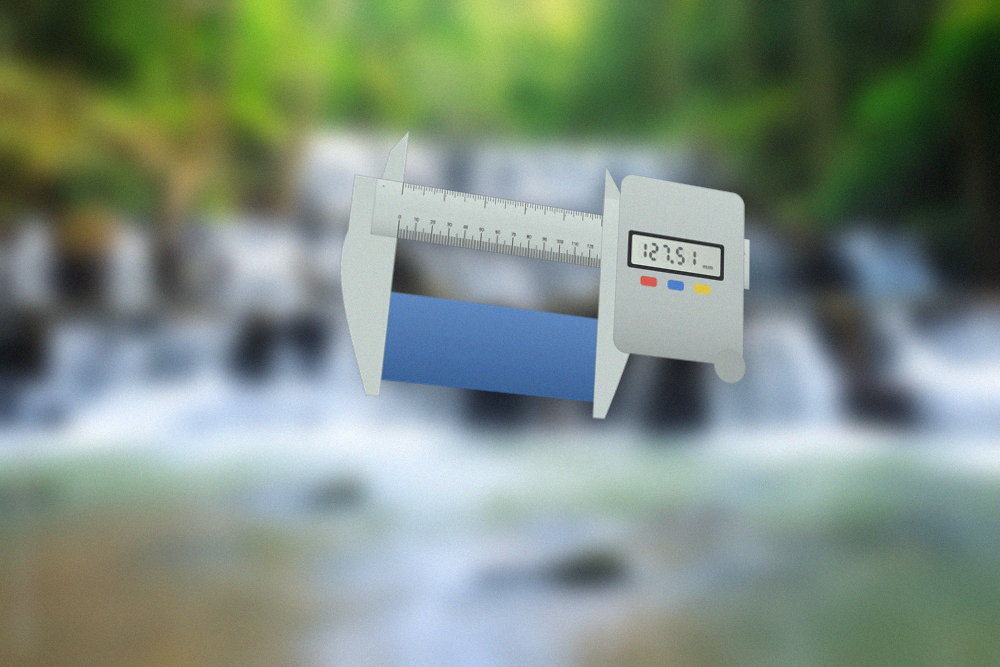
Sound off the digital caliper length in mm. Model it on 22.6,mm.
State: 127.51,mm
